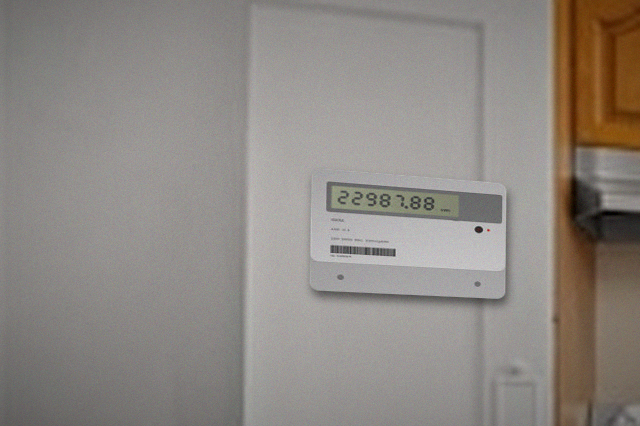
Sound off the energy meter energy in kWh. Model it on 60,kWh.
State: 22987.88,kWh
